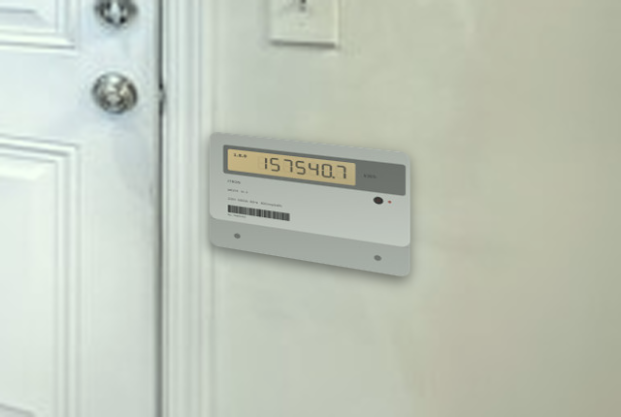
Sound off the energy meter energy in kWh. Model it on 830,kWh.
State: 157540.7,kWh
